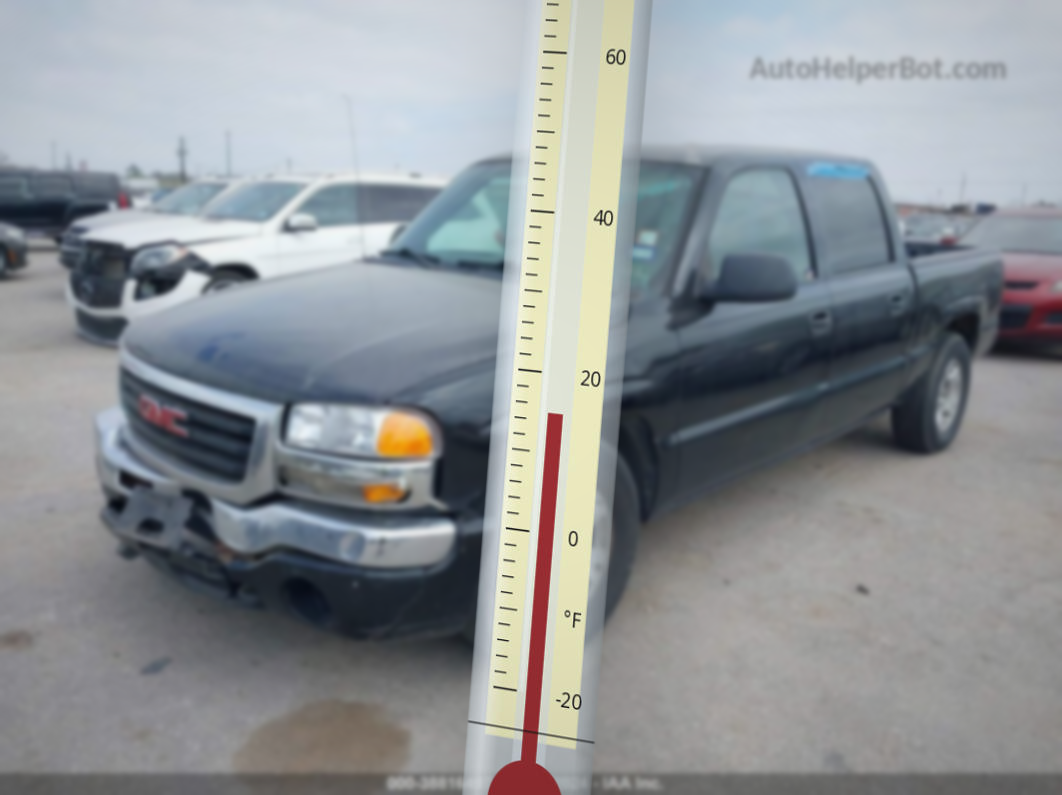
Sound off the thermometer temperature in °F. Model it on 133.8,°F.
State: 15,°F
